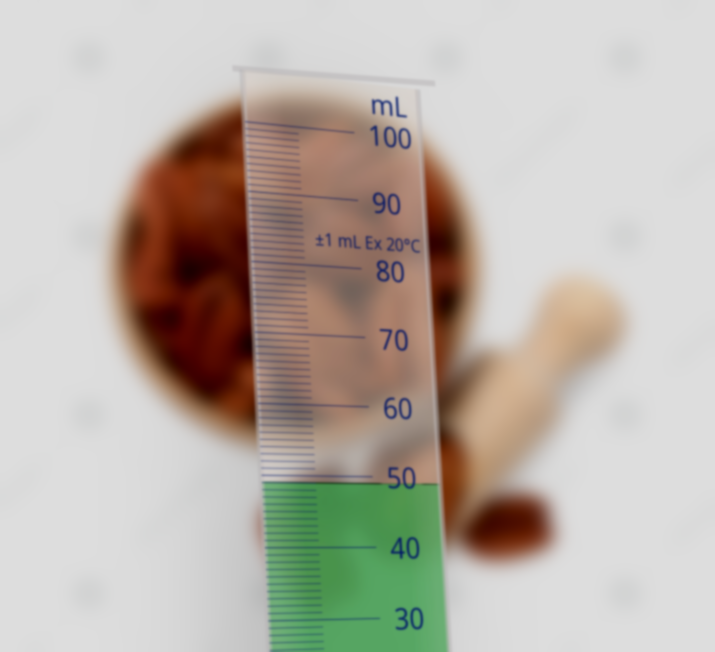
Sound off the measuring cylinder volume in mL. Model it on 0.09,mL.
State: 49,mL
